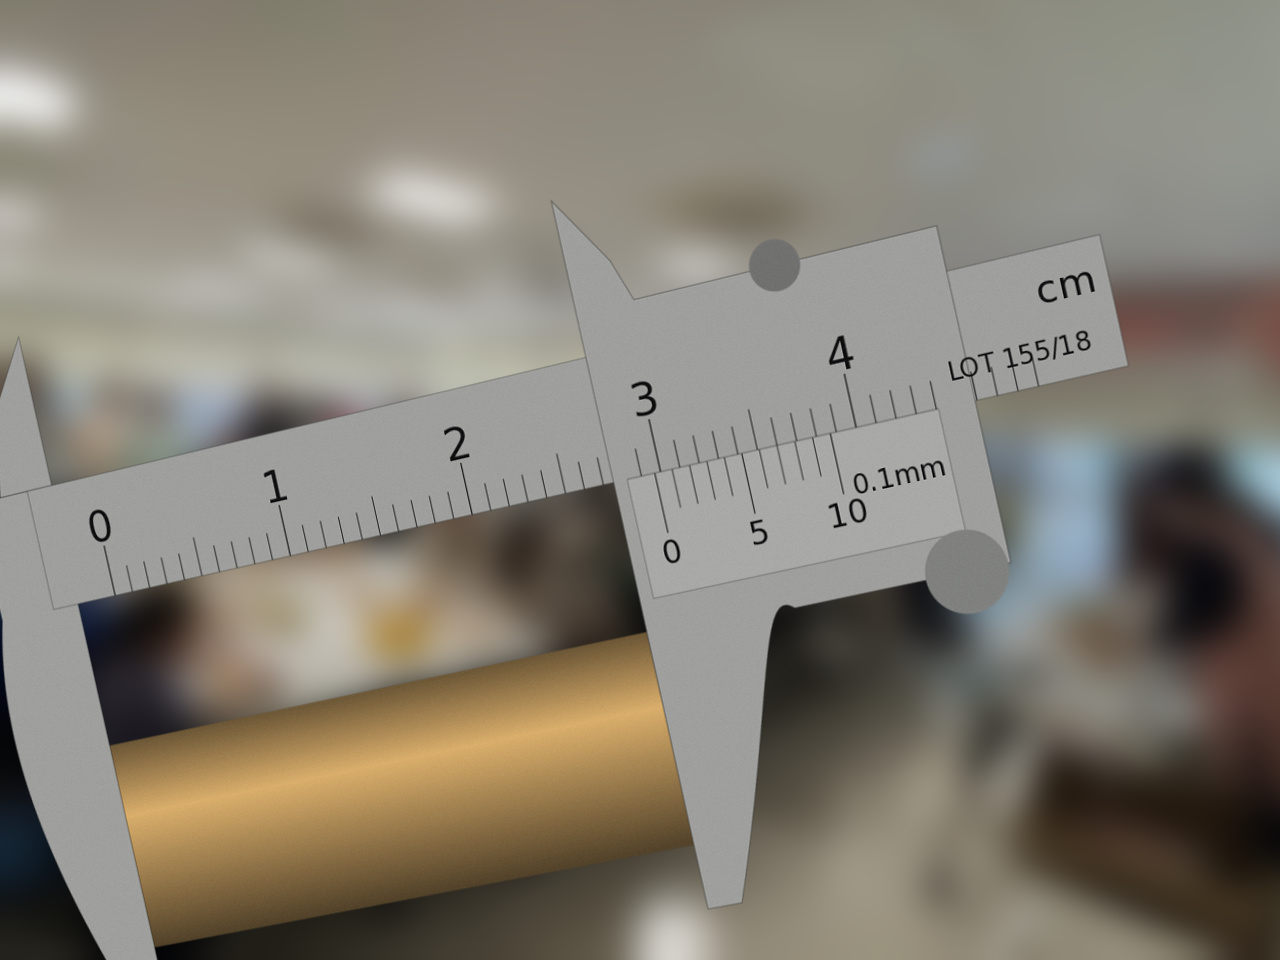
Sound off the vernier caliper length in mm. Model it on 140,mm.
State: 29.7,mm
